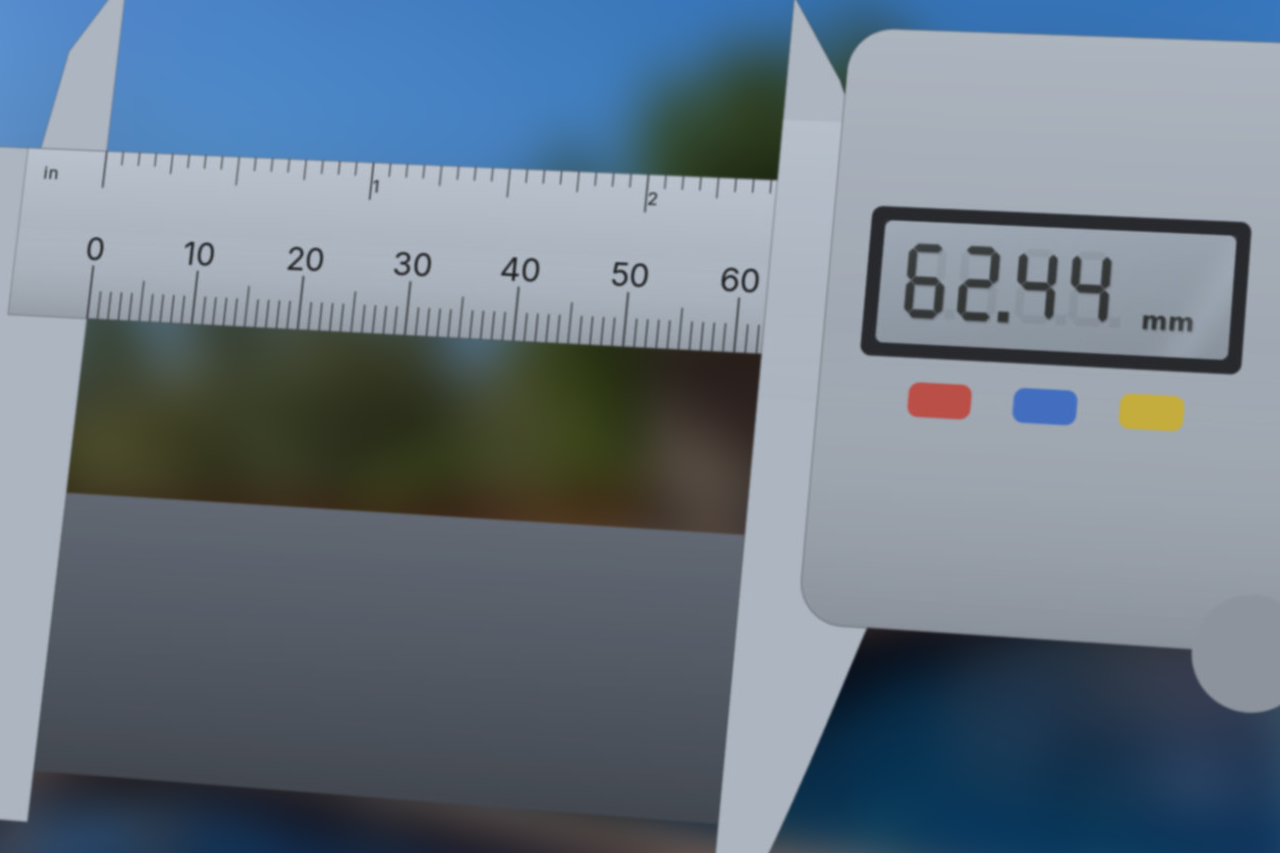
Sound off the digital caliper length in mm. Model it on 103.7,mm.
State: 62.44,mm
